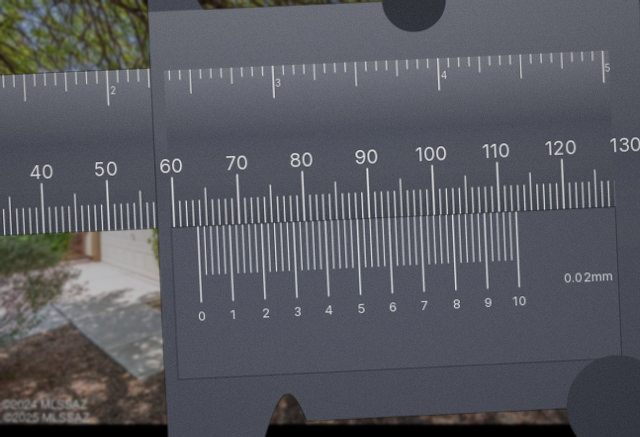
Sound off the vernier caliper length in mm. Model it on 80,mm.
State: 63.6,mm
